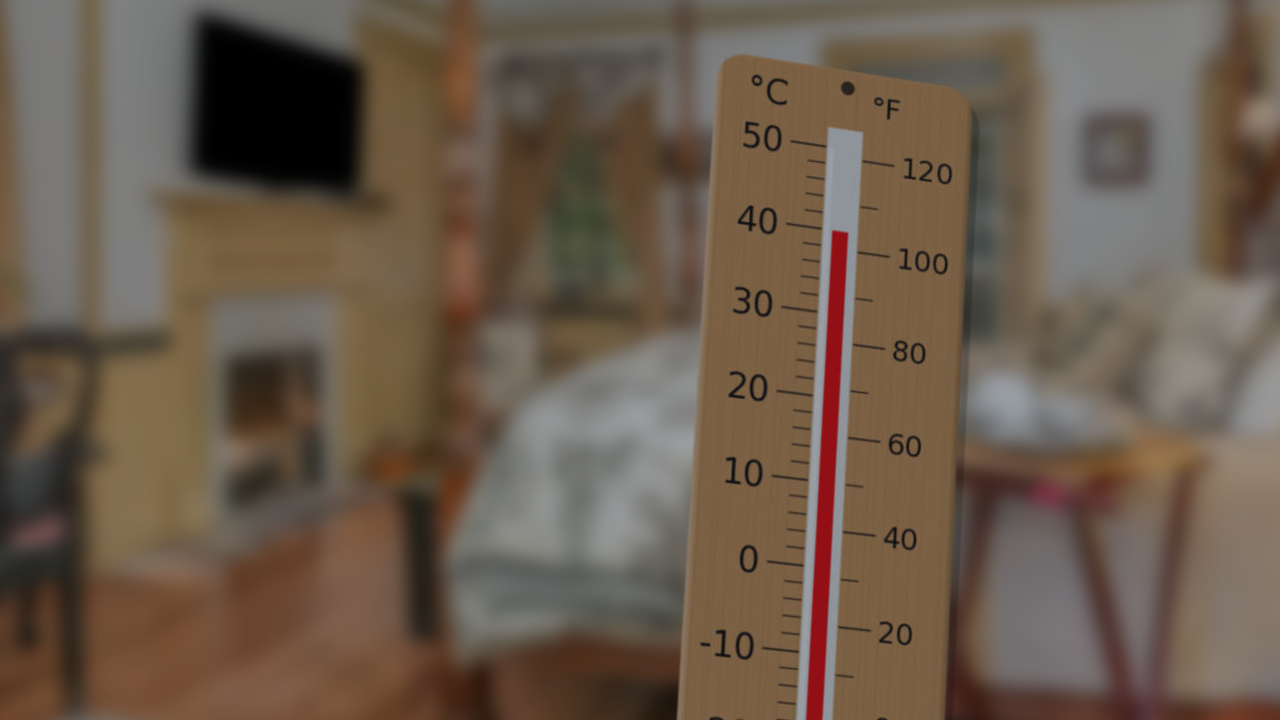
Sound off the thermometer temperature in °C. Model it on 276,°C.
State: 40,°C
